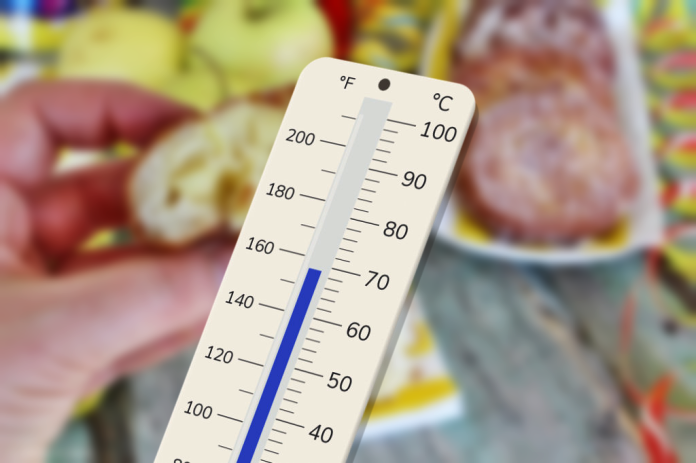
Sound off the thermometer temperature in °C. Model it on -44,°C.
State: 69,°C
